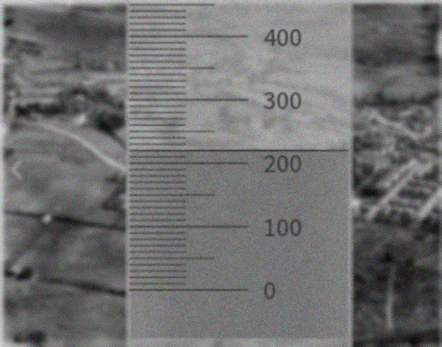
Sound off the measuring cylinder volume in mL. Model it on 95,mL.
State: 220,mL
